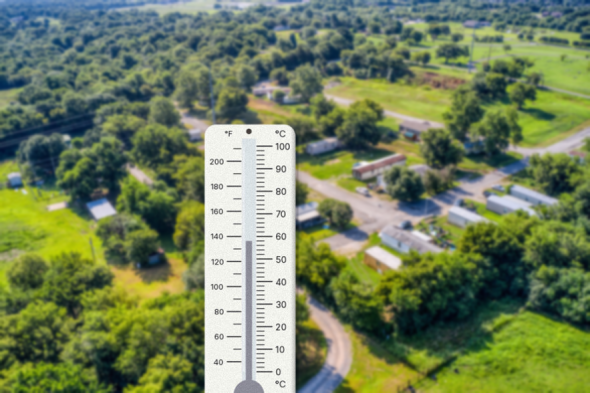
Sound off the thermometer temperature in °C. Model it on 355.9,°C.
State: 58,°C
